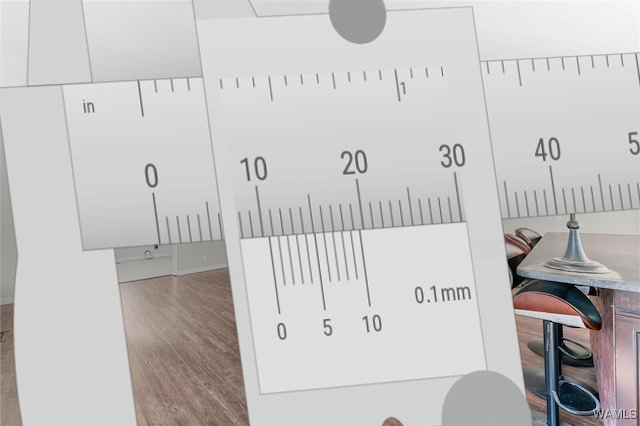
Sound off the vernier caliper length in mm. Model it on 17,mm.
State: 10.6,mm
